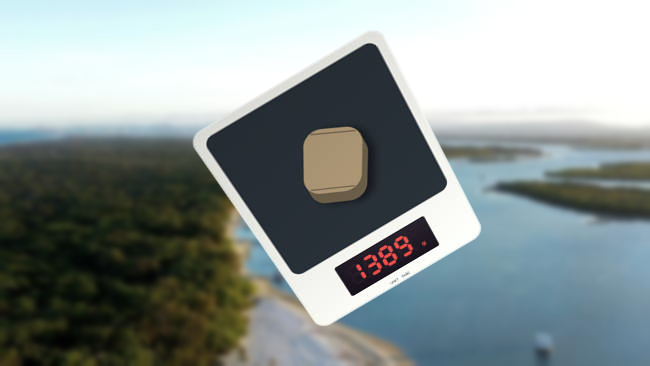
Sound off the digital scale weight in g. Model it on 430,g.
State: 1389,g
